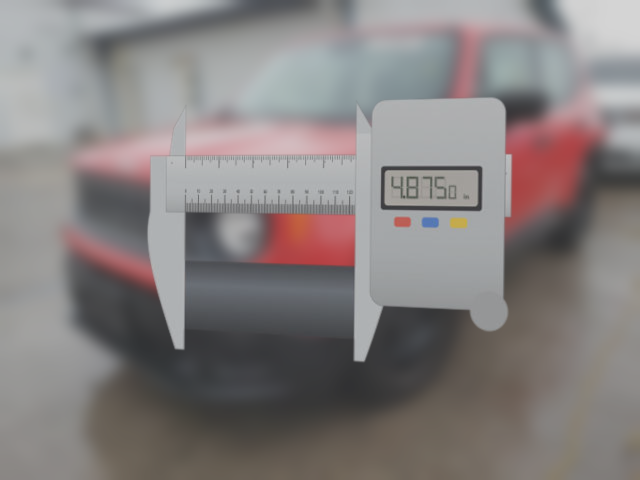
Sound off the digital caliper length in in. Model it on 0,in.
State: 4.8750,in
